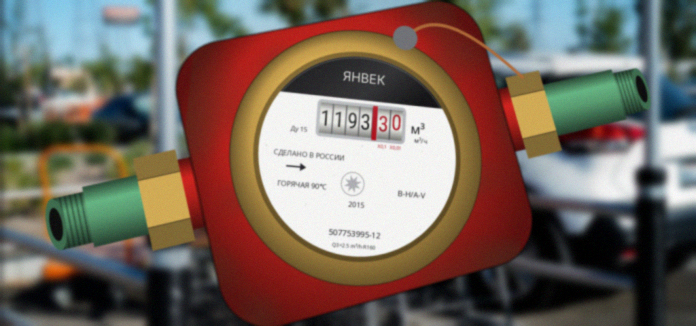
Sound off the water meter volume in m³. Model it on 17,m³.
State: 1193.30,m³
